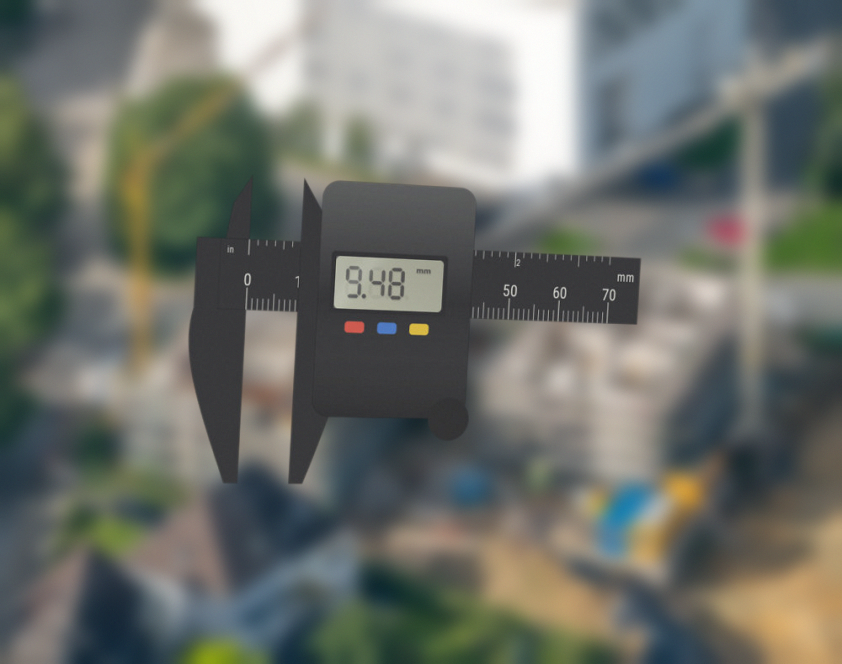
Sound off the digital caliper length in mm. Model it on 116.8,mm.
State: 9.48,mm
